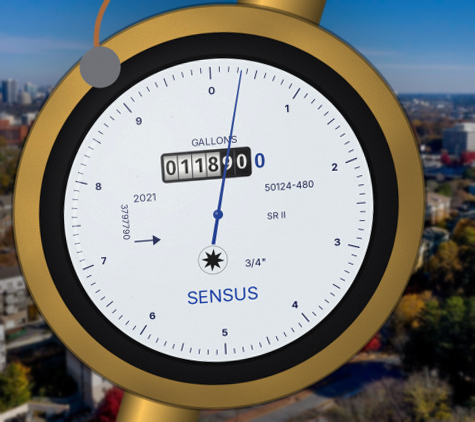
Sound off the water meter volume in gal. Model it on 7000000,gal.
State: 118900.3,gal
